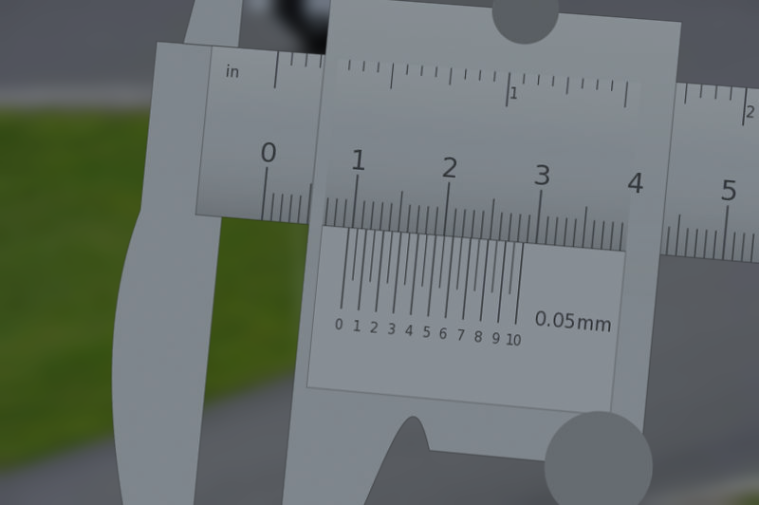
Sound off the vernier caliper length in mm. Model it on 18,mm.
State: 9.6,mm
